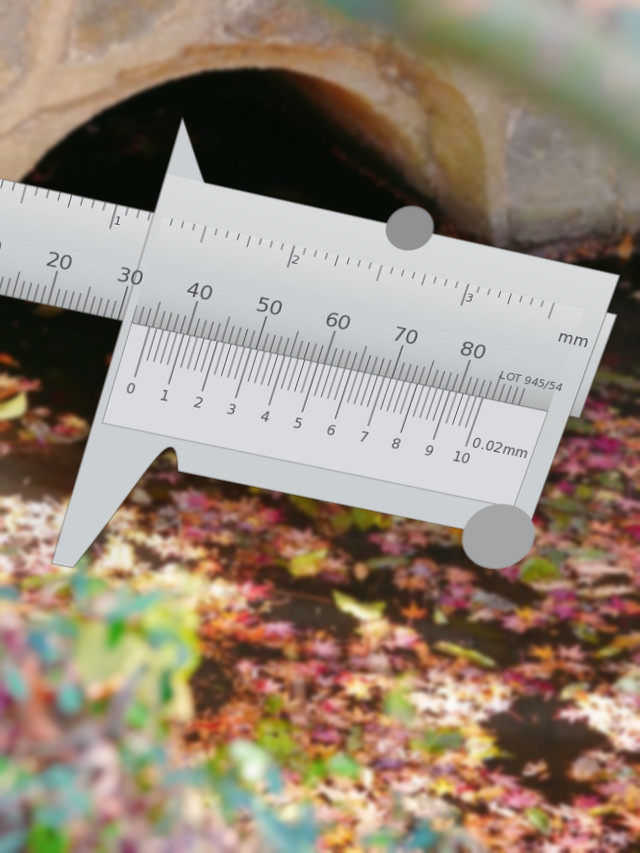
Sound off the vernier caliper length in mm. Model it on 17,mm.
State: 34.6,mm
